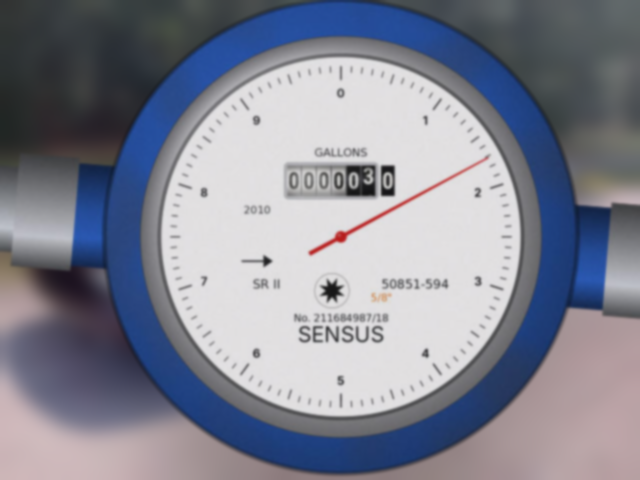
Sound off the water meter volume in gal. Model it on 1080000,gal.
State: 31.7,gal
